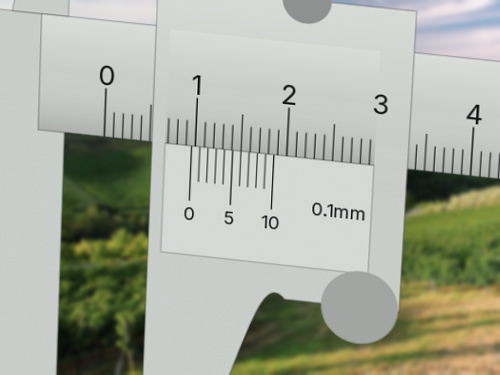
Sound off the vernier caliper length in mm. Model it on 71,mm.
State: 9.6,mm
